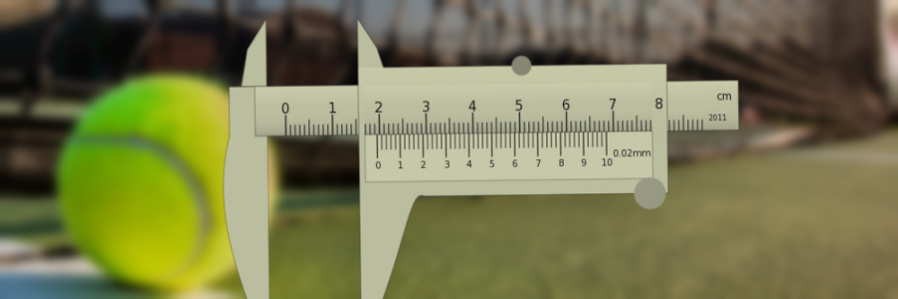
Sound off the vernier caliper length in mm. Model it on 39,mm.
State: 19.5,mm
